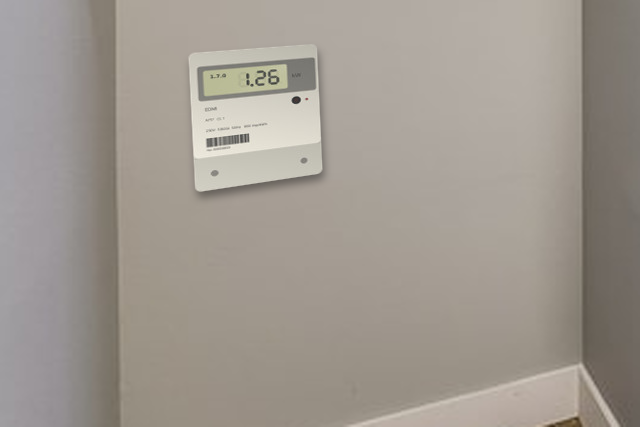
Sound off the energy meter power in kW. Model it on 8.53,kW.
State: 1.26,kW
